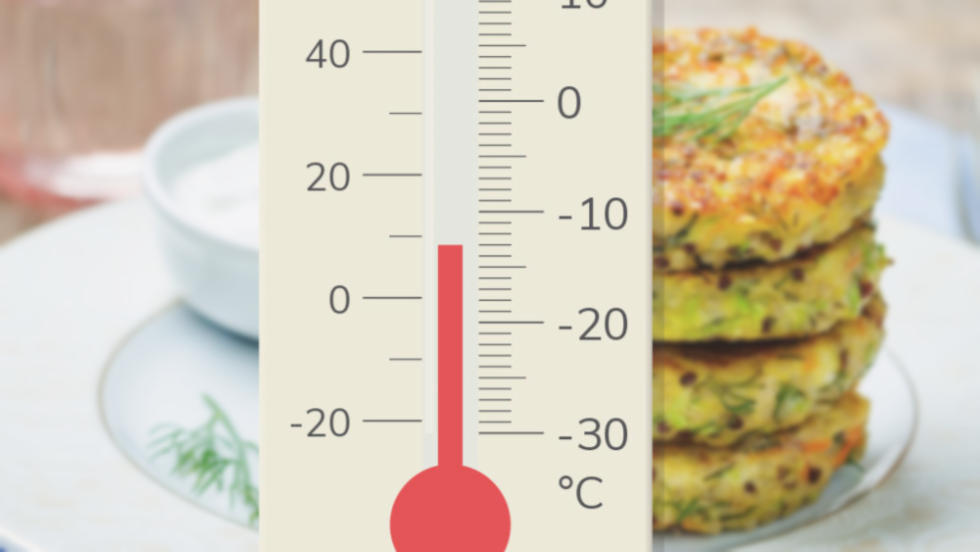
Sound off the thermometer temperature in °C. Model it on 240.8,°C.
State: -13,°C
